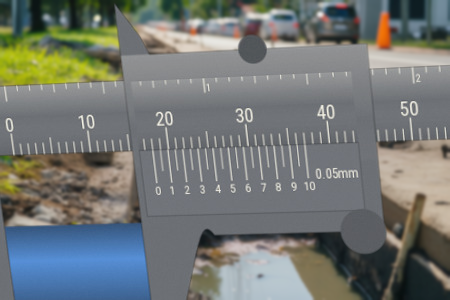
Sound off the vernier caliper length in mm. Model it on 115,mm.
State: 18.0,mm
